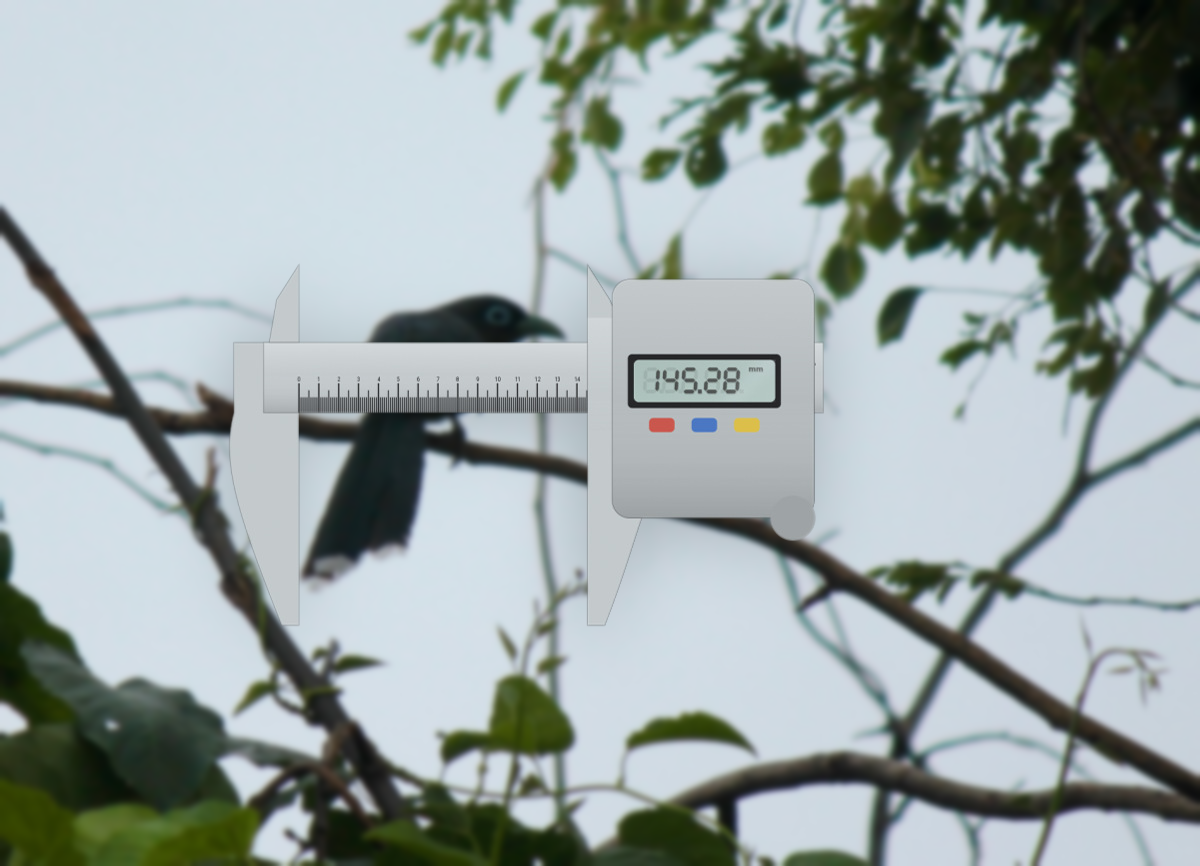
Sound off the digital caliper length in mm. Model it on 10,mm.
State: 145.28,mm
